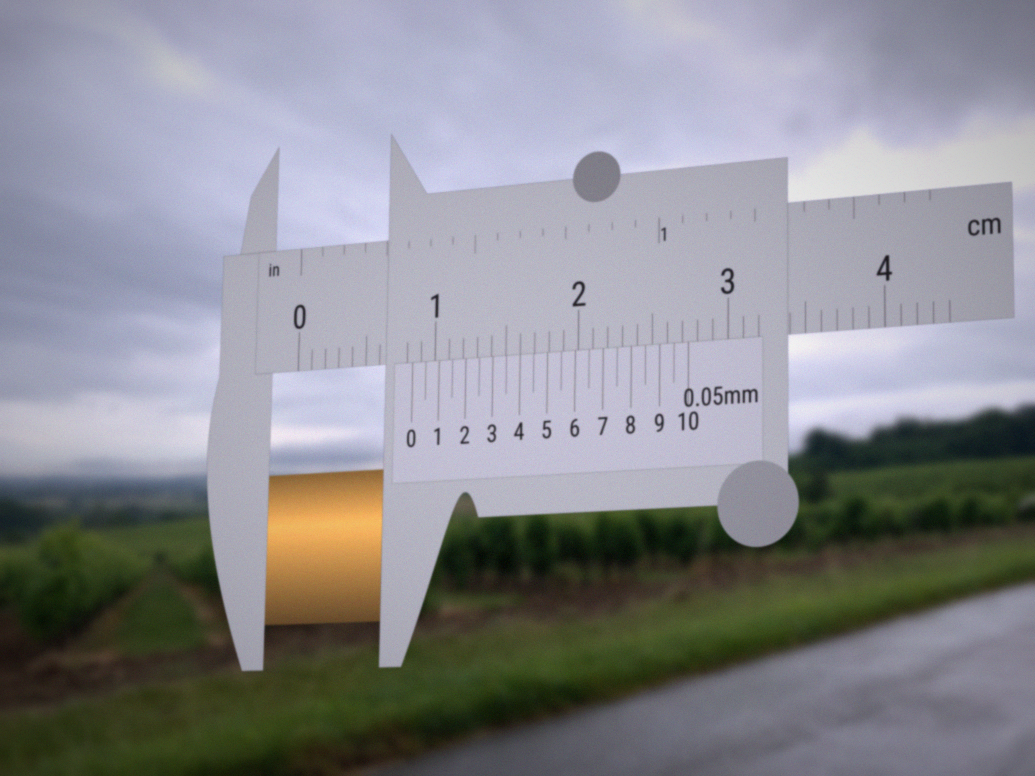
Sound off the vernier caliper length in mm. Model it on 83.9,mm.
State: 8.4,mm
